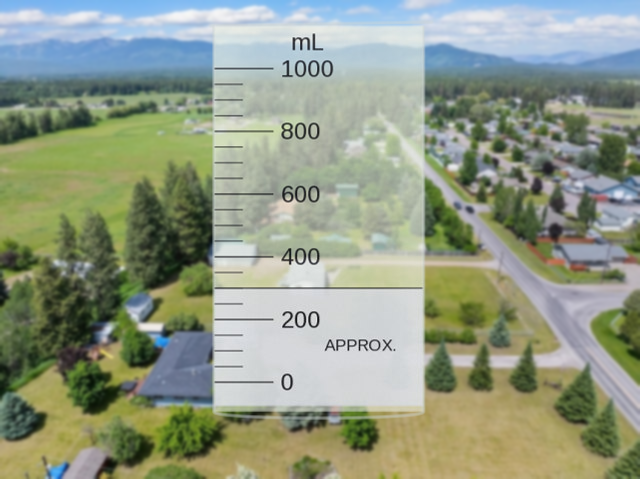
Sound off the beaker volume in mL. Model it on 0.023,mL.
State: 300,mL
